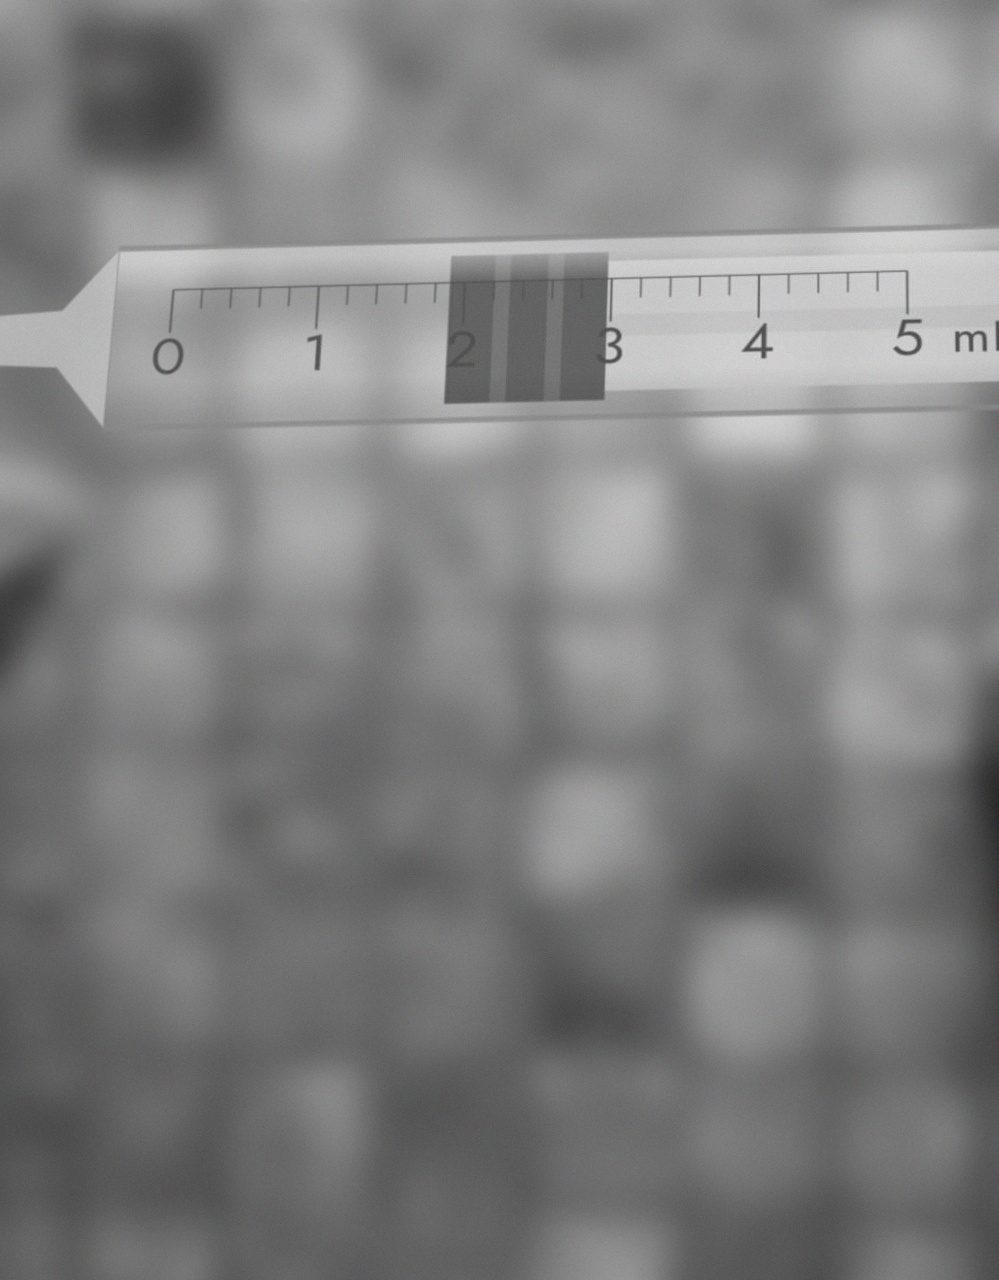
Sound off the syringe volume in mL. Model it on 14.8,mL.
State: 1.9,mL
